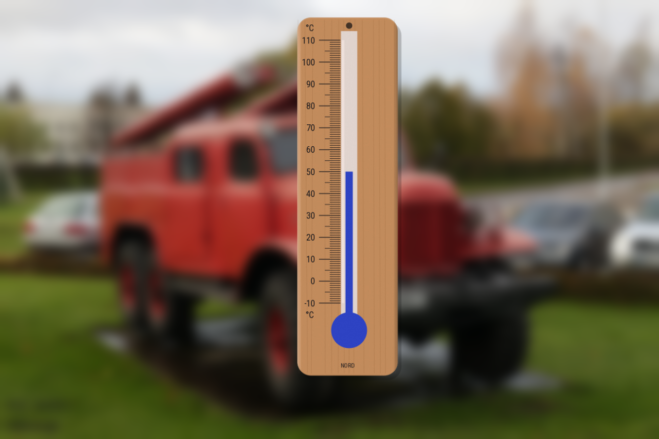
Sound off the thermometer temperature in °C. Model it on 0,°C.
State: 50,°C
